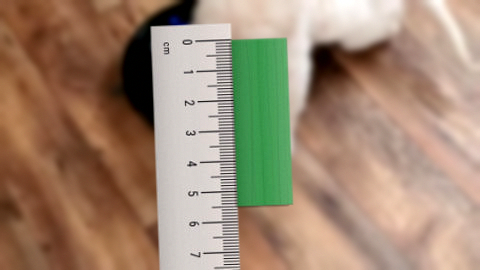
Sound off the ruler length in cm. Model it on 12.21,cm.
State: 5.5,cm
